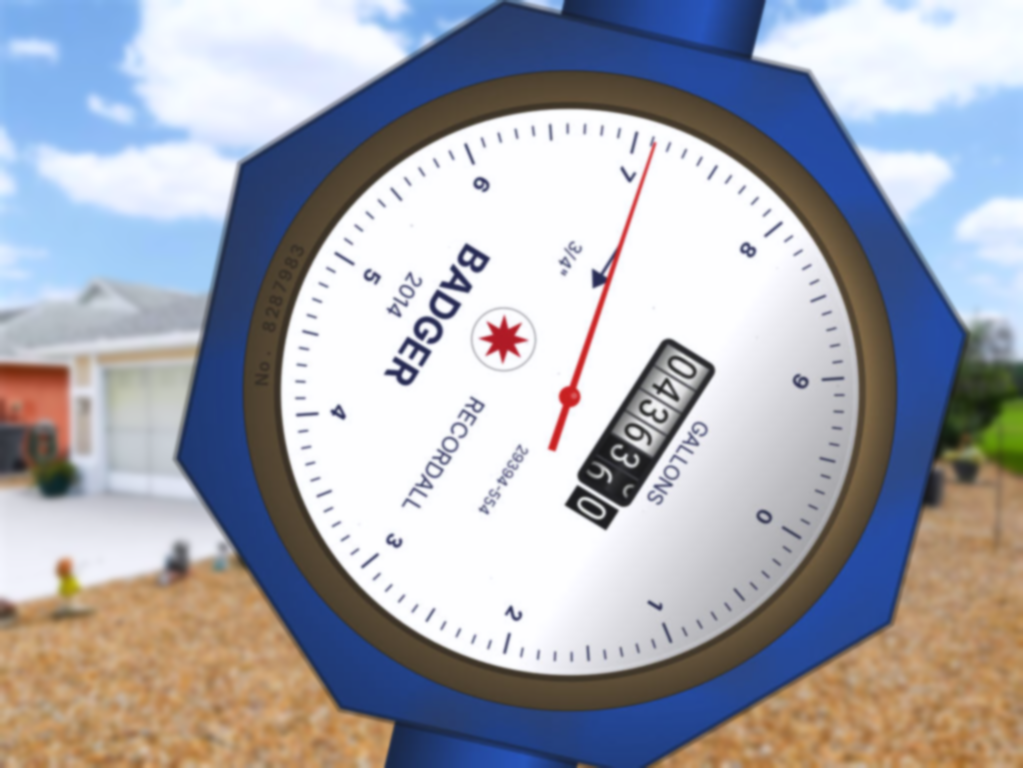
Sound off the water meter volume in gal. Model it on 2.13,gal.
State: 436357.1,gal
